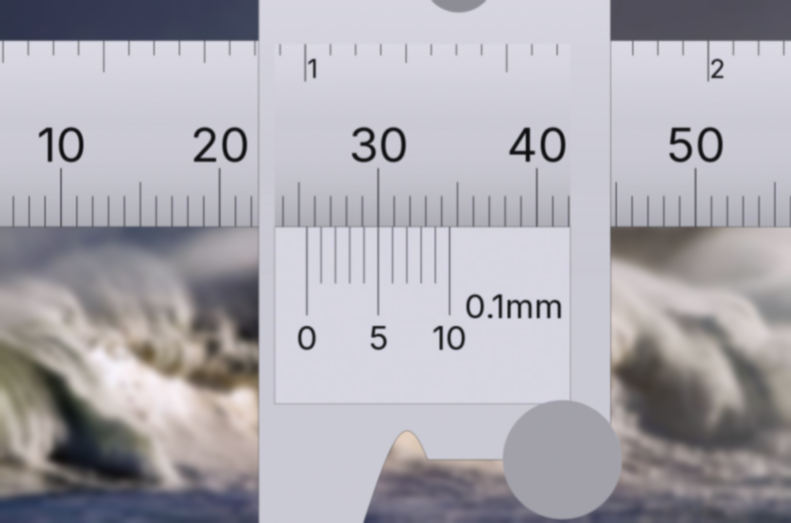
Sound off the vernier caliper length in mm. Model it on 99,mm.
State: 25.5,mm
